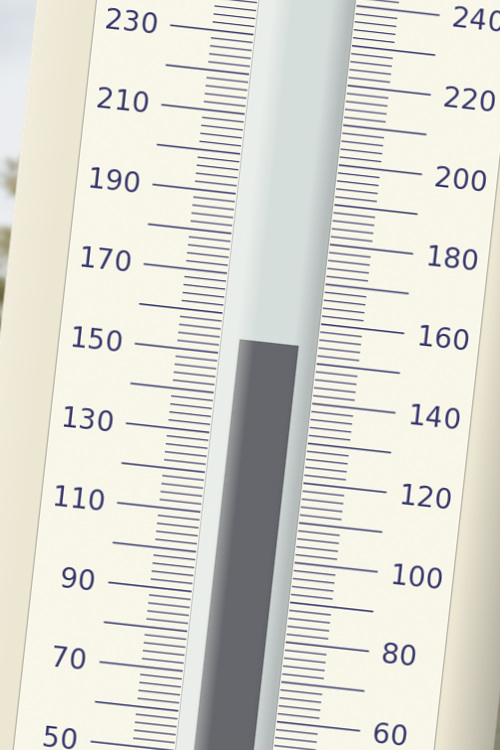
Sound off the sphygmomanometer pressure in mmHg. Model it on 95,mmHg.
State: 154,mmHg
